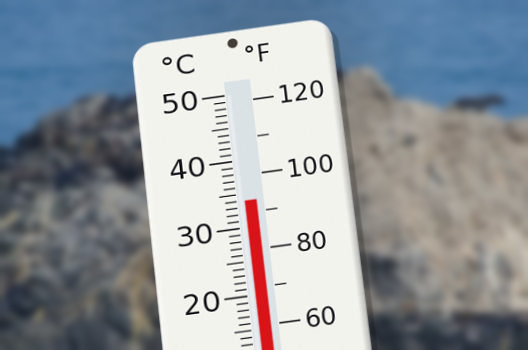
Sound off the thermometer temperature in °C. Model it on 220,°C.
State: 34,°C
